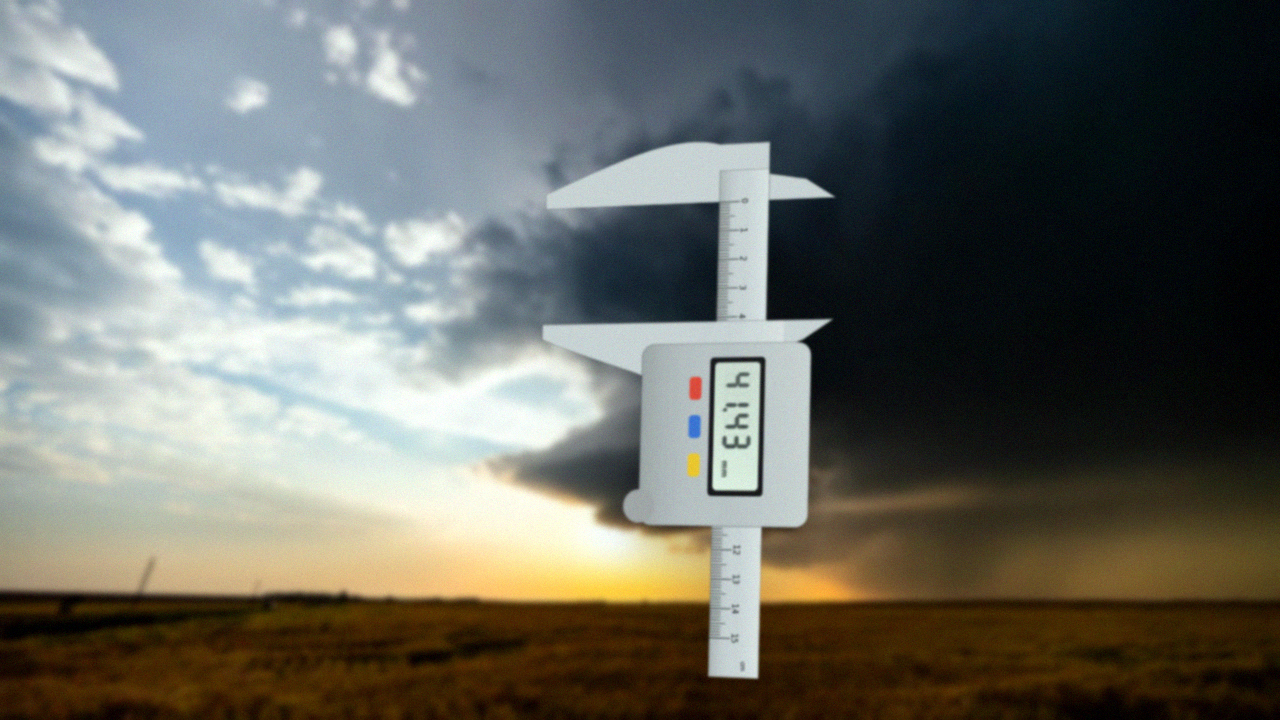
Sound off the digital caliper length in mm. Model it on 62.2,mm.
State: 41.43,mm
